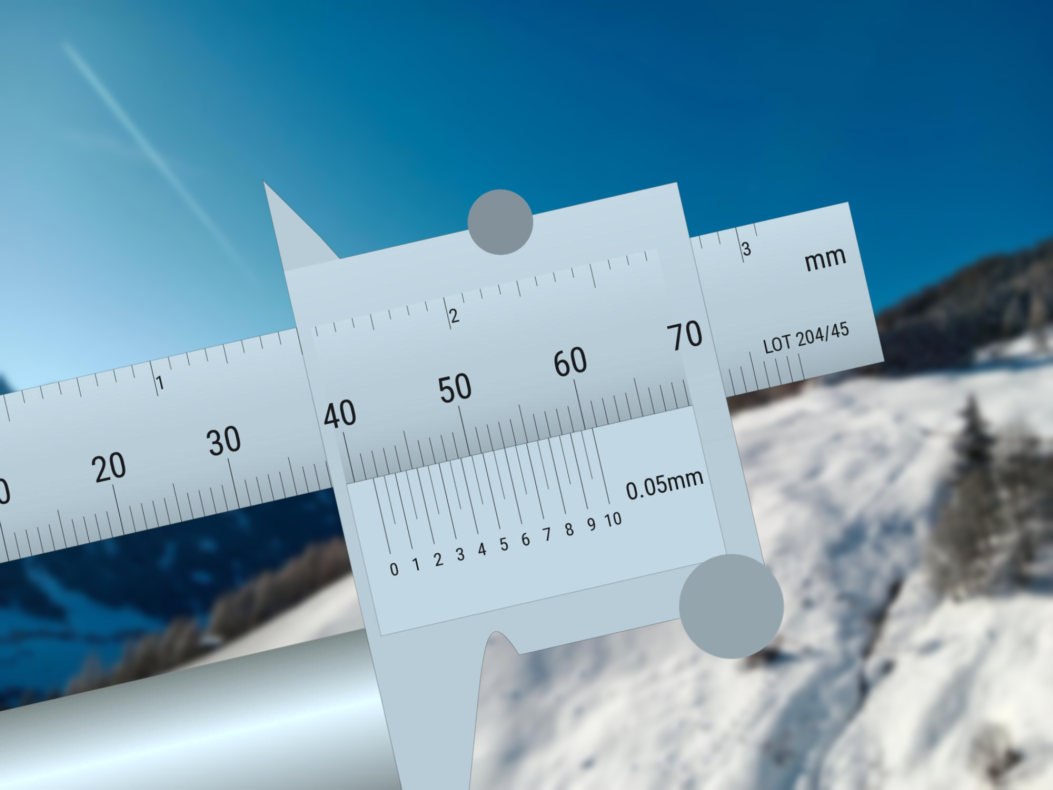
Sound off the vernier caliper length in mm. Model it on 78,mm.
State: 41.6,mm
